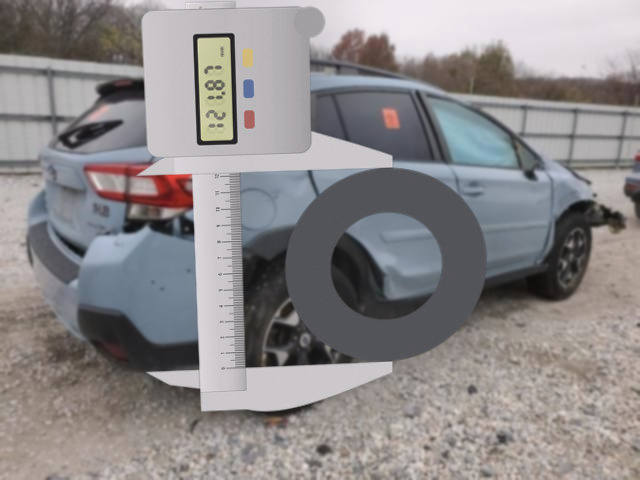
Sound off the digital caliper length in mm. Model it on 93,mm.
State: 121.87,mm
